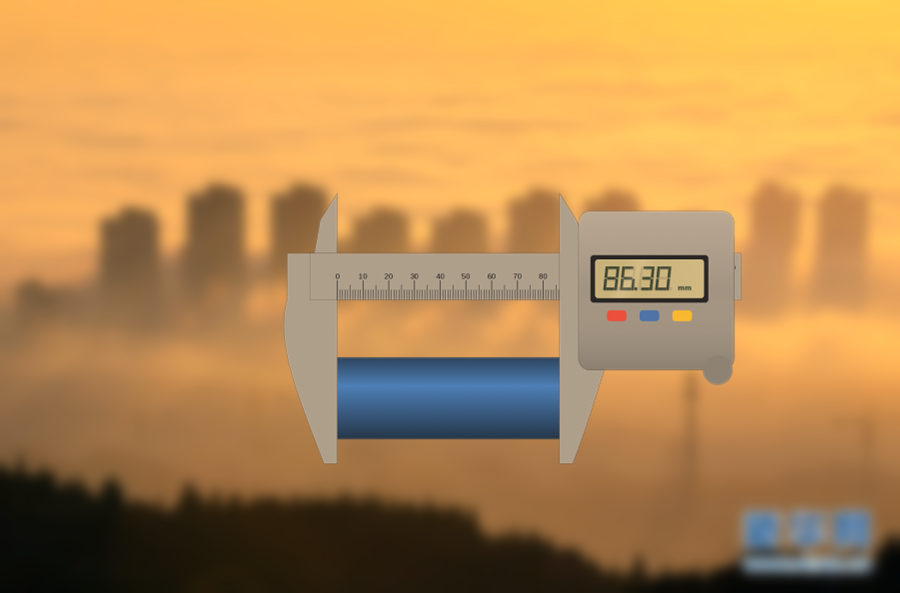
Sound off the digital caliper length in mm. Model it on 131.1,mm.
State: 86.30,mm
